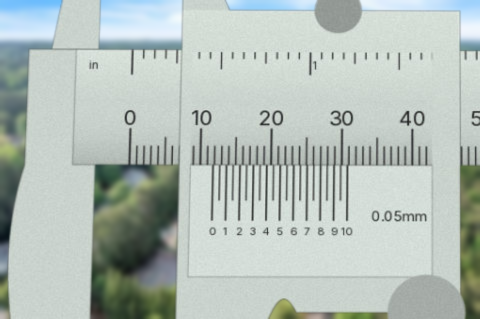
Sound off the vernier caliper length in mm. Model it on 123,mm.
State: 11.8,mm
